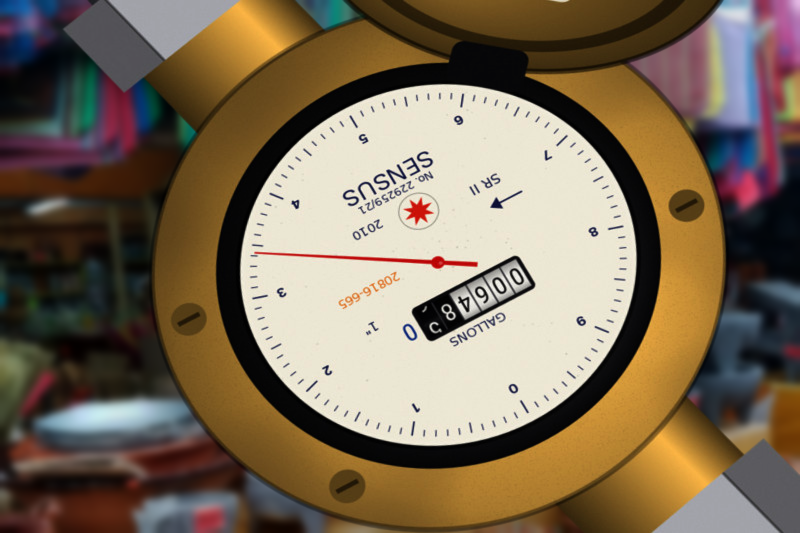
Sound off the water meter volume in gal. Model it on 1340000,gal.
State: 64853.4,gal
